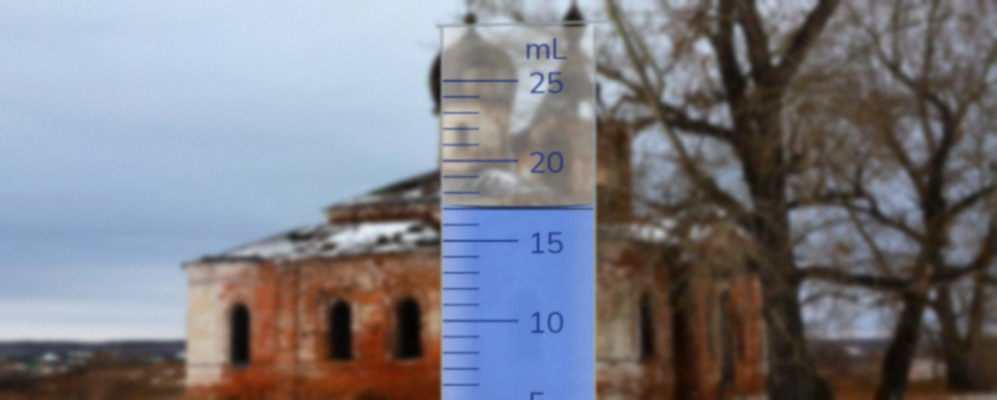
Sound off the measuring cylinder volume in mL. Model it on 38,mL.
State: 17,mL
